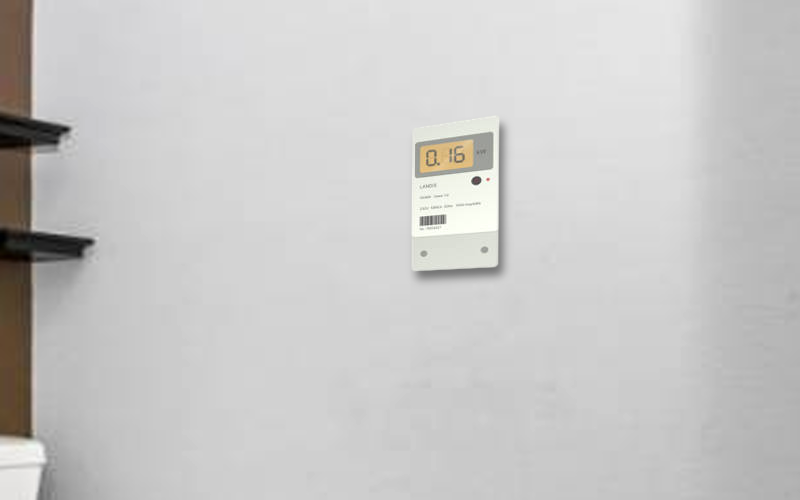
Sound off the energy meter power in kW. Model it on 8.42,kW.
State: 0.16,kW
